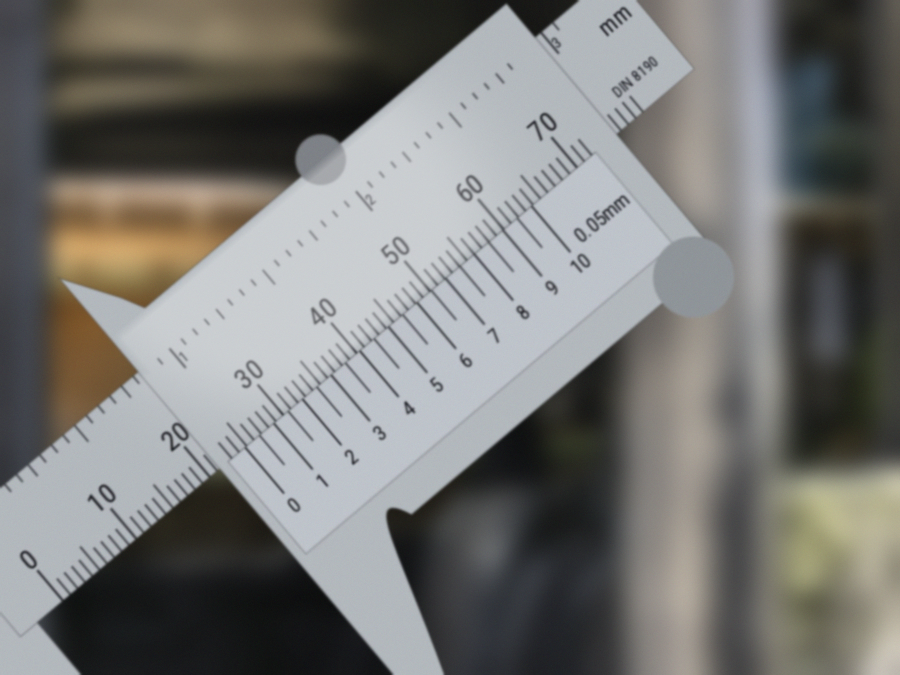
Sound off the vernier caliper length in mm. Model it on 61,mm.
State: 24.8,mm
